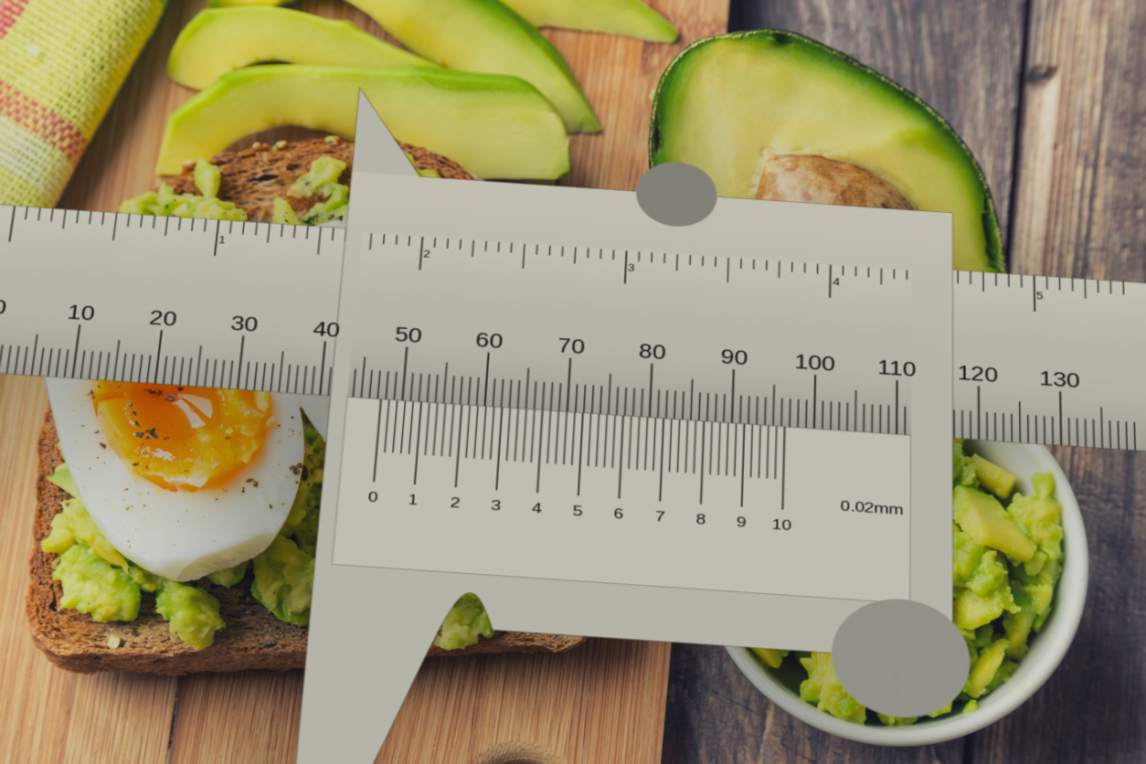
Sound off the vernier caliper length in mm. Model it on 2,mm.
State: 47.4,mm
